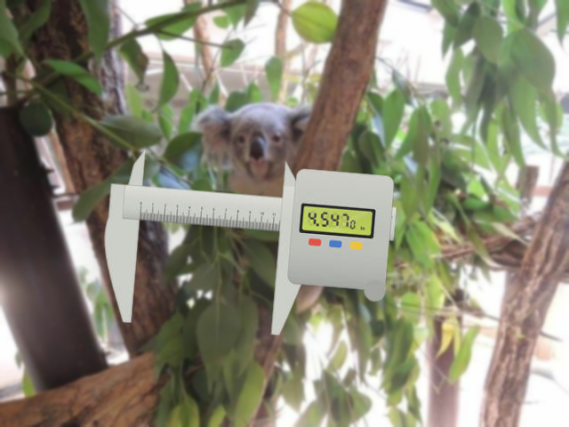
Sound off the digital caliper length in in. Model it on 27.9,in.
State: 4.5470,in
